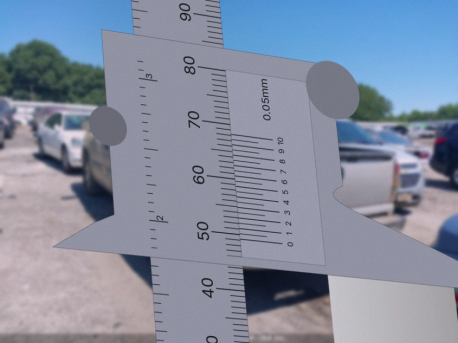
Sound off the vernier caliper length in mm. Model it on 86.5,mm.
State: 49.2,mm
